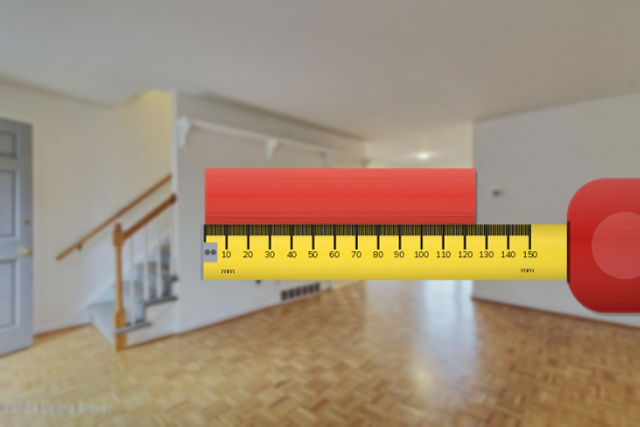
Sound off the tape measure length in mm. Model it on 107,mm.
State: 125,mm
